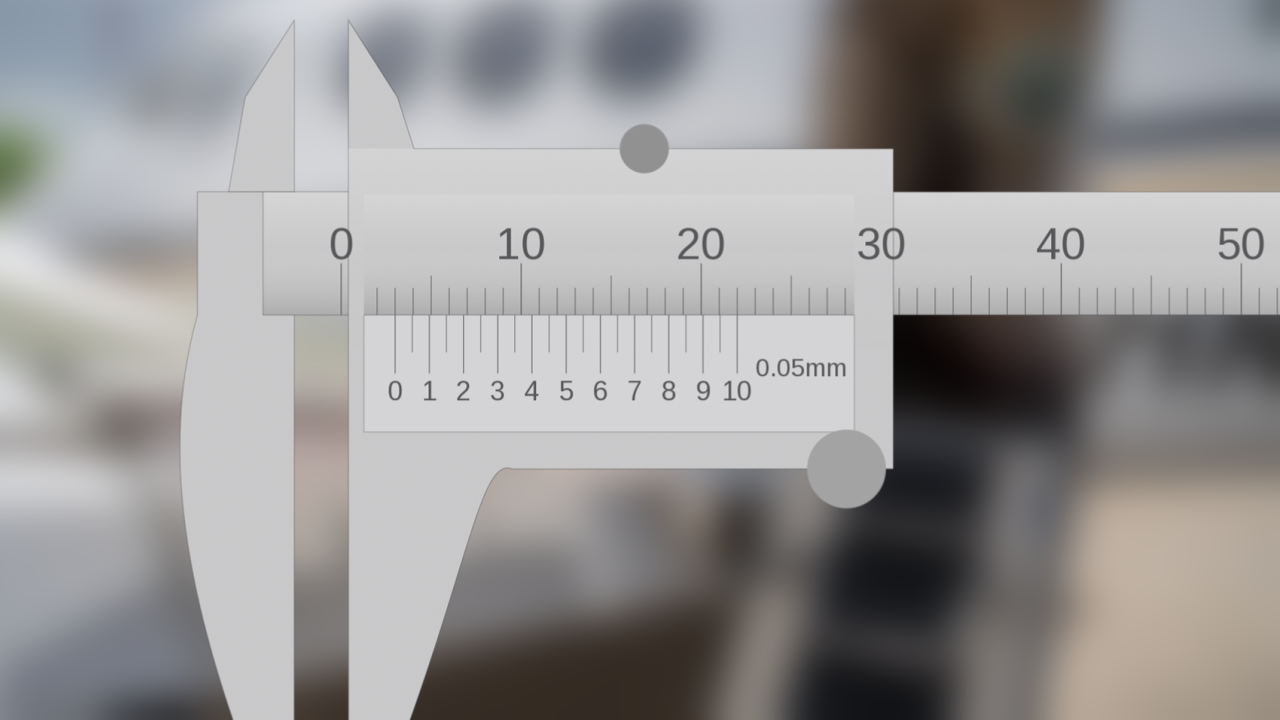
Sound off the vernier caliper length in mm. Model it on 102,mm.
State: 3.0,mm
